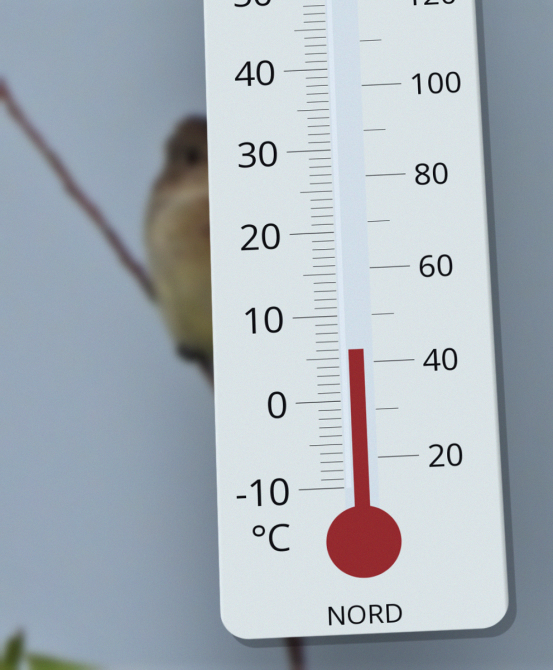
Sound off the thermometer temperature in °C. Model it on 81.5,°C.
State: 6,°C
